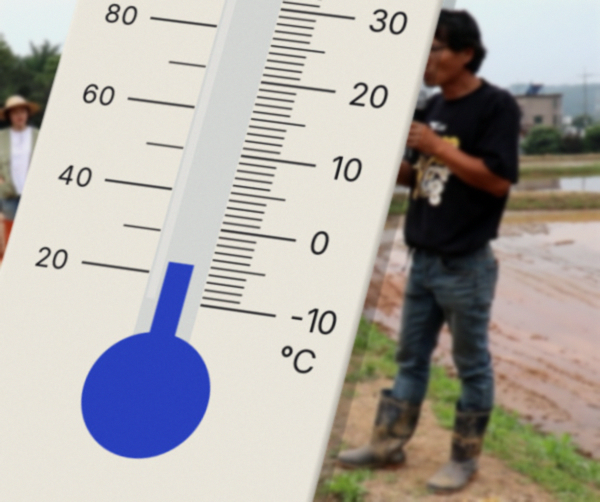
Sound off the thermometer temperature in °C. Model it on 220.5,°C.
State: -5,°C
